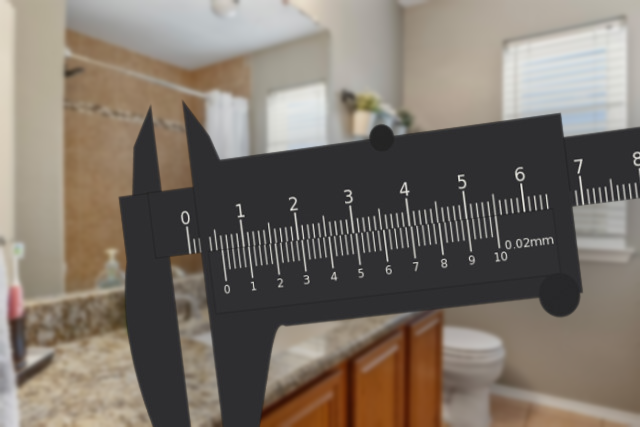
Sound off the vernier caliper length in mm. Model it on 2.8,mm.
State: 6.0,mm
